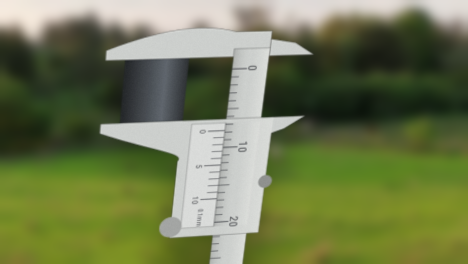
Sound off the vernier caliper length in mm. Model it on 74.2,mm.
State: 7.8,mm
